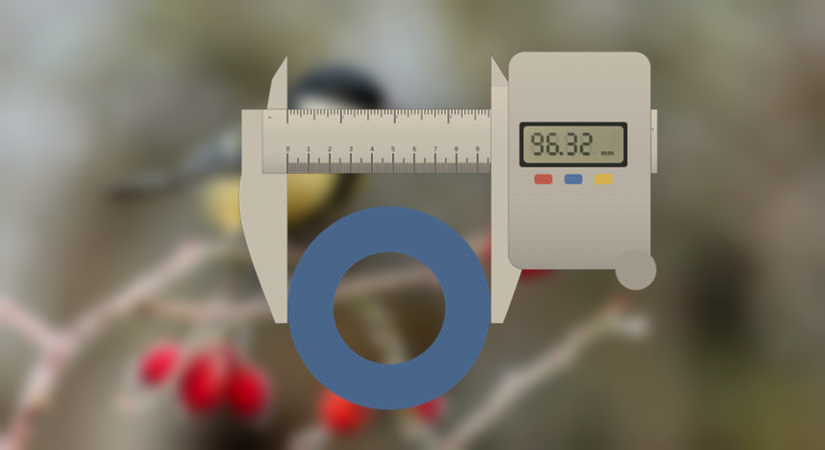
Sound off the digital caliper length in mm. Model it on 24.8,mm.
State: 96.32,mm
